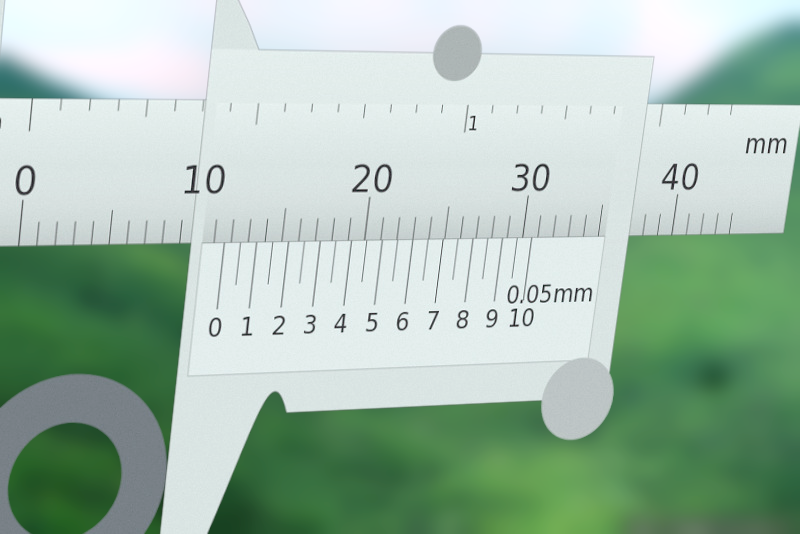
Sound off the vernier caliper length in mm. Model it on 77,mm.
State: 11.6,mm
